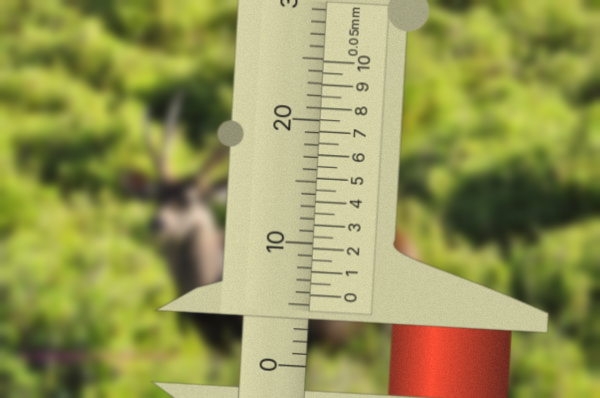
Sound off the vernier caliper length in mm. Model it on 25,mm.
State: 5.8,mm
